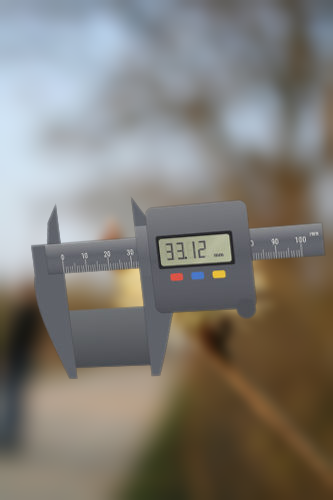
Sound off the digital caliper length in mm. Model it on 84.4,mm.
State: 33.12,mm
